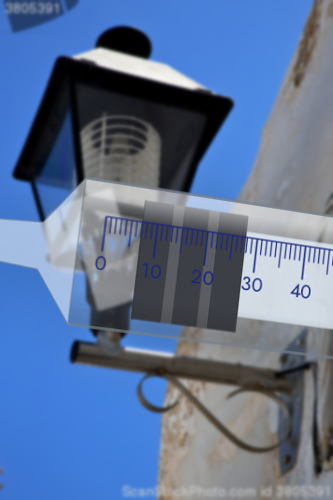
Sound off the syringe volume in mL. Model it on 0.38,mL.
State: 7,mL
